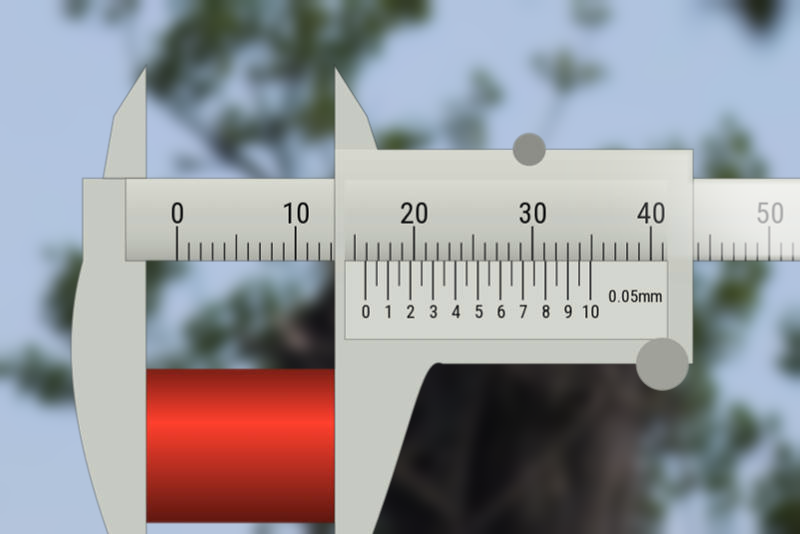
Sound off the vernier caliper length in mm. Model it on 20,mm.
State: 15.9,mm
